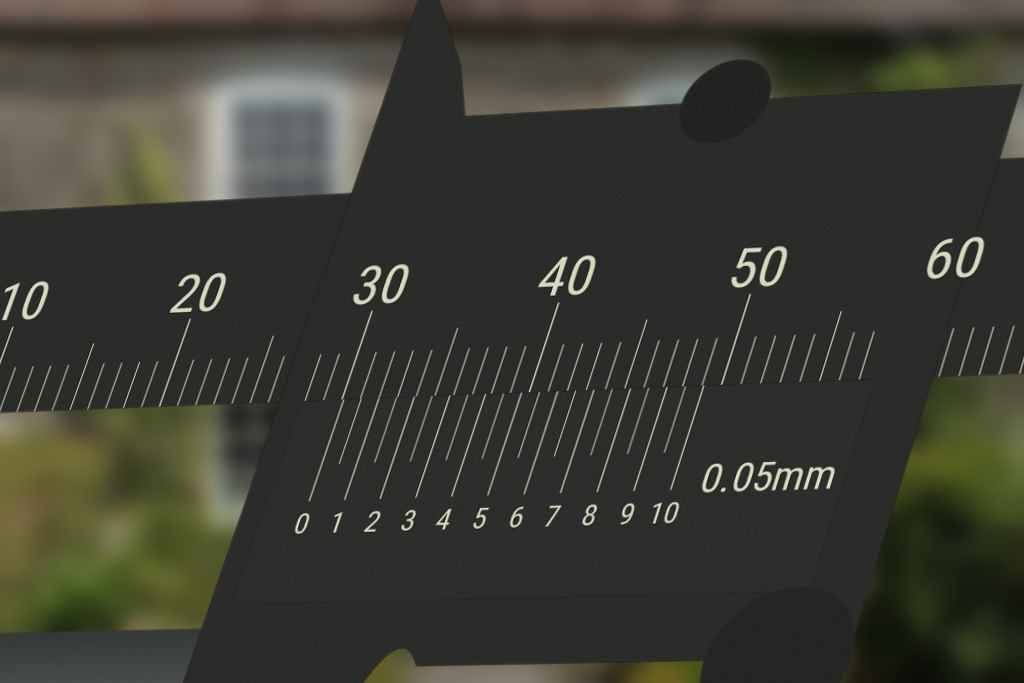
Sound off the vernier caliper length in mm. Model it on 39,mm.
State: 30.1,mm
